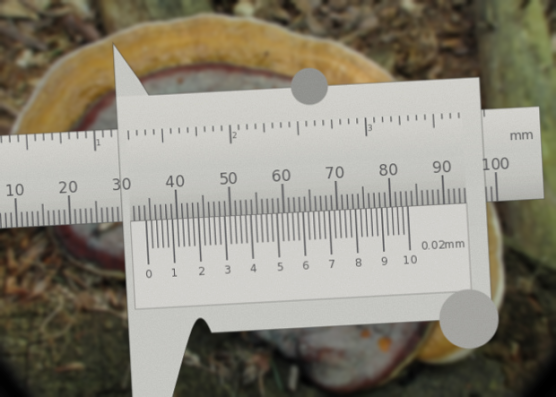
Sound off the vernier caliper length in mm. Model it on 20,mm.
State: 34.2,mm
